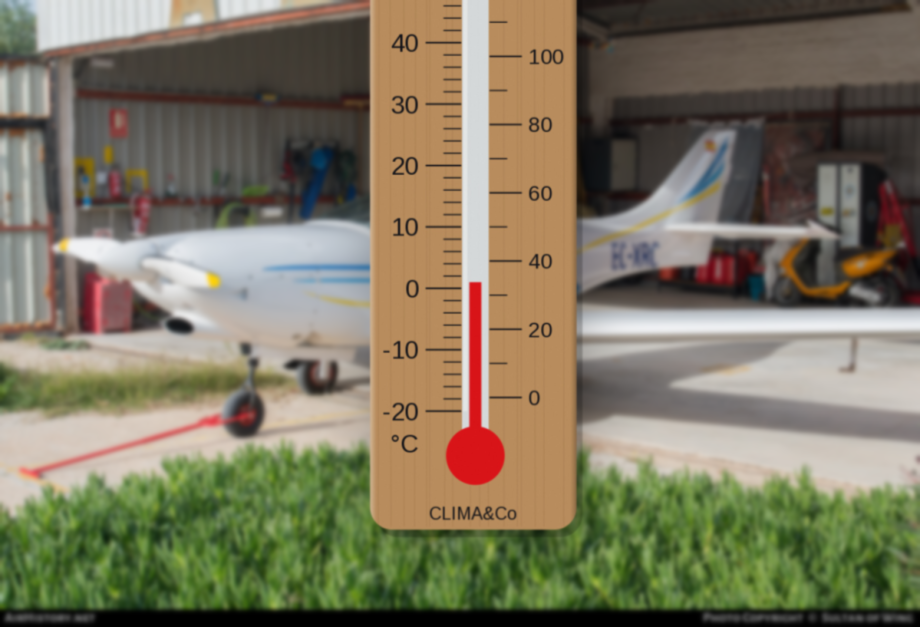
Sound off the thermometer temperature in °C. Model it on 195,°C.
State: 1,°C
